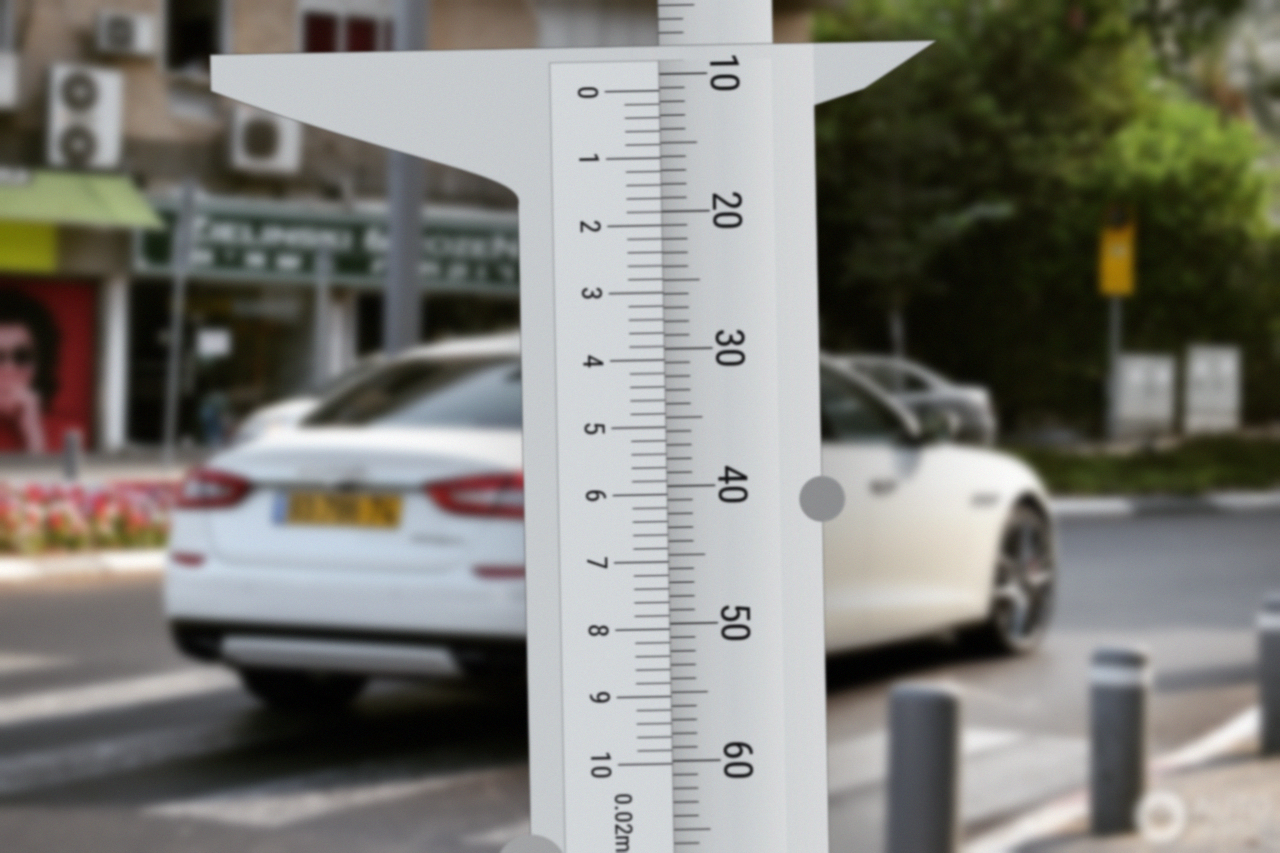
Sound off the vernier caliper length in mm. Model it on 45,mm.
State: 11.2,mm
